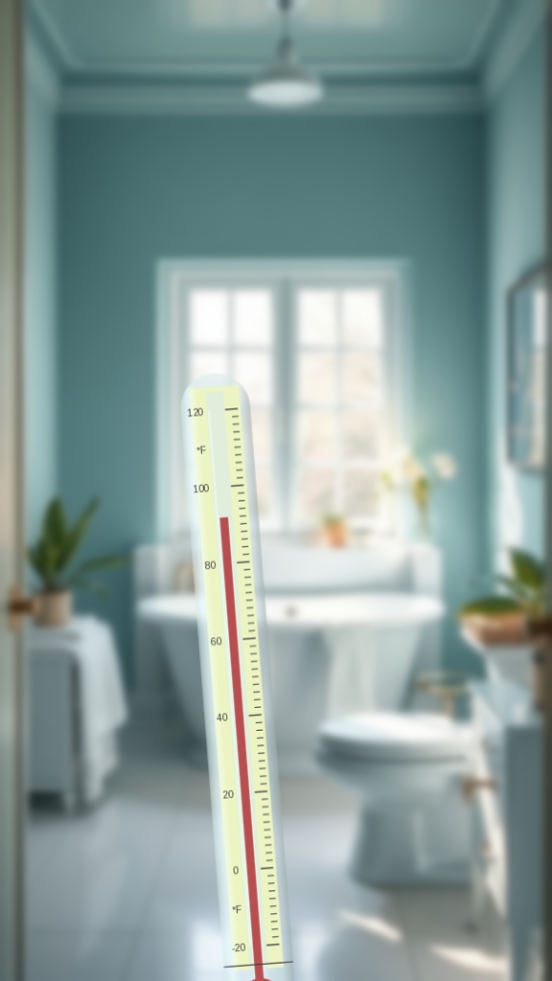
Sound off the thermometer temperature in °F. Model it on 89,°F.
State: 92,°F
